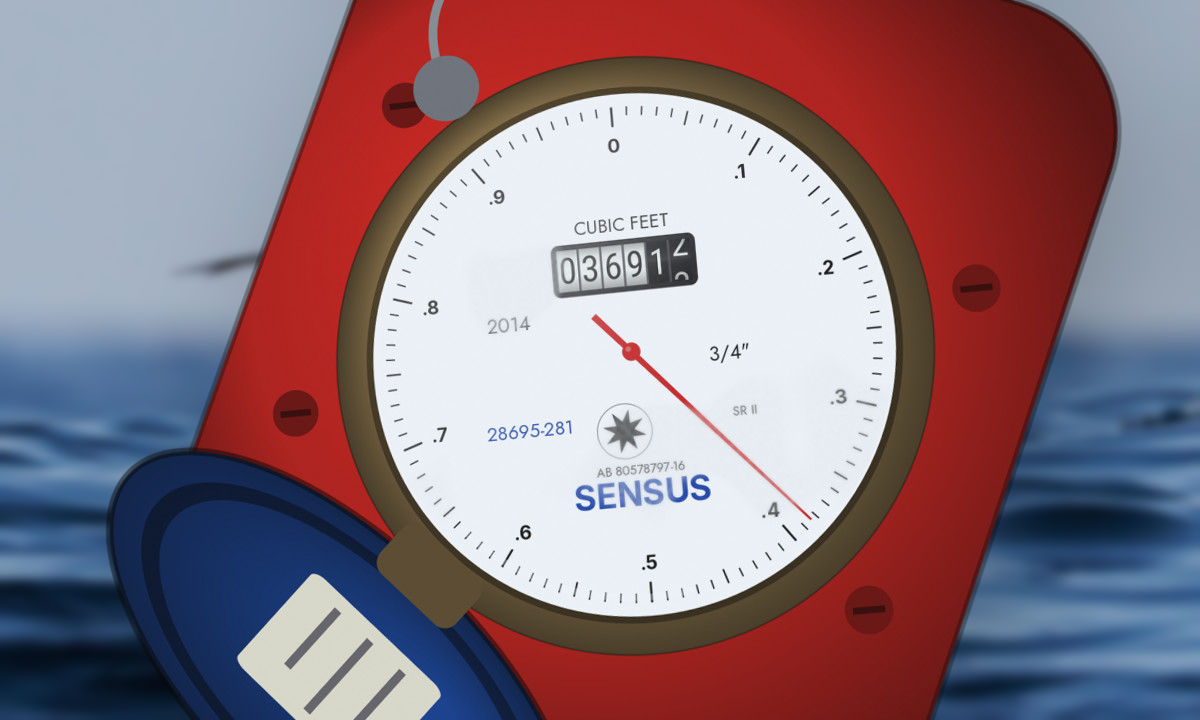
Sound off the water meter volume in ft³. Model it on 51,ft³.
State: 36912.38,ft³
